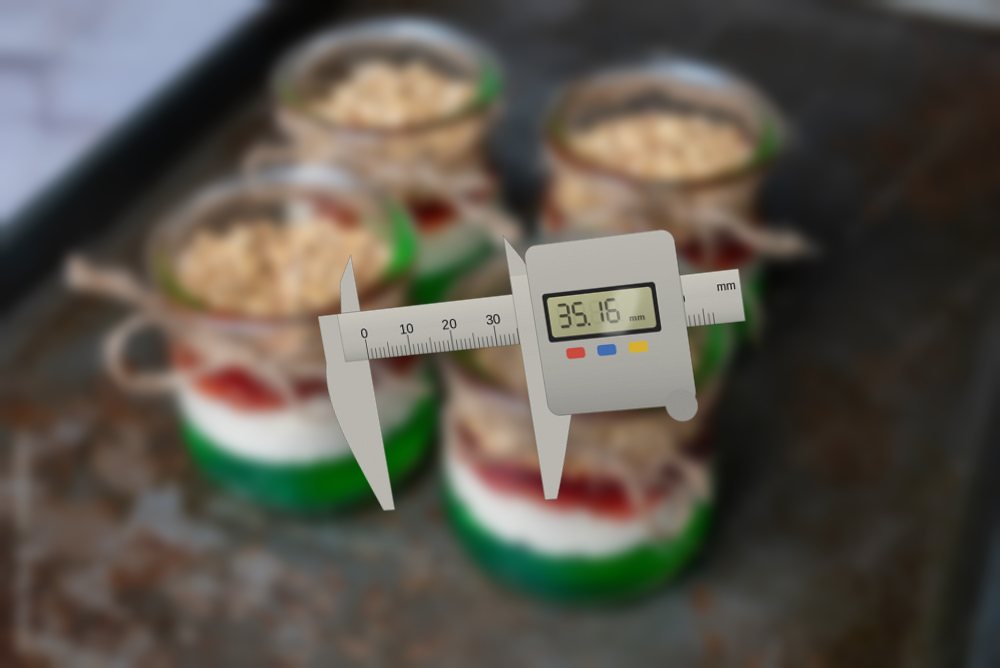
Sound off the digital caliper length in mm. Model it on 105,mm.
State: 35.16,mm
